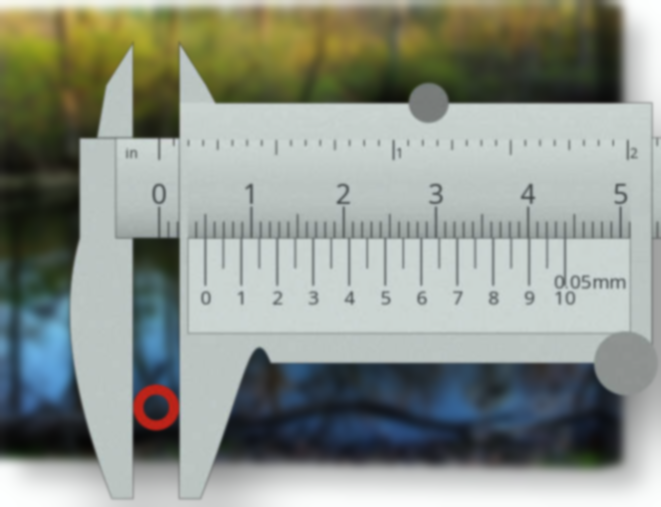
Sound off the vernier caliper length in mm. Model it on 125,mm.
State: 5.0,mm
